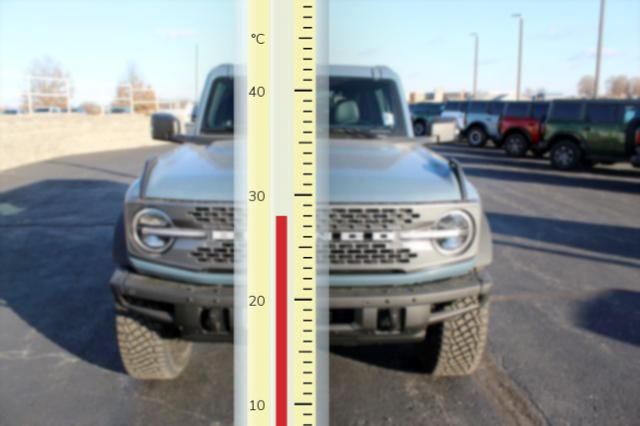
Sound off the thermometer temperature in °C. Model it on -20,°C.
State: 28,°C
